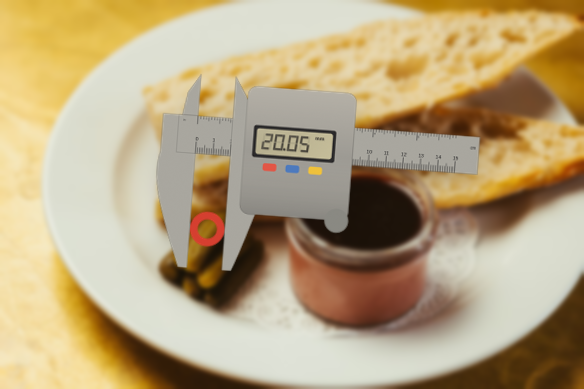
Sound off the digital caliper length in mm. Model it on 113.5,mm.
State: 20.05,mm
